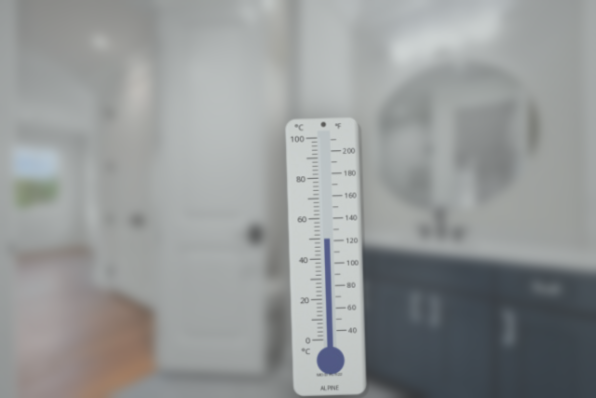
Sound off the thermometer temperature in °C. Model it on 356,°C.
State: 50,°C
